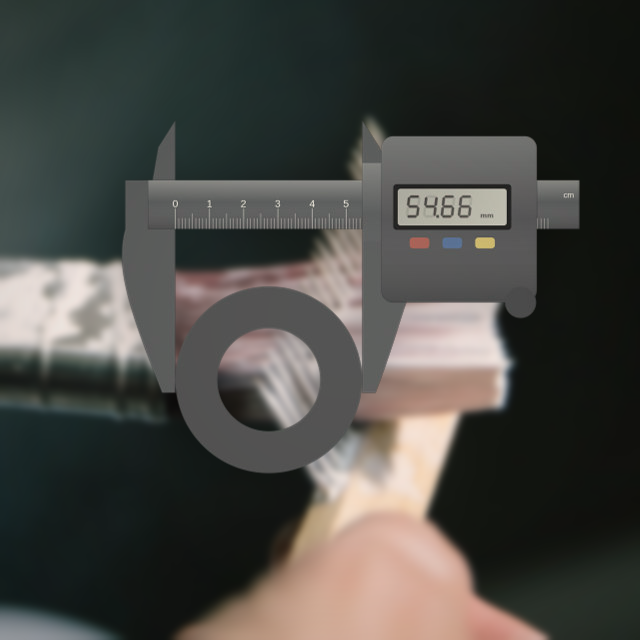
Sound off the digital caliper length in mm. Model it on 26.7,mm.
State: 54.66,mm
